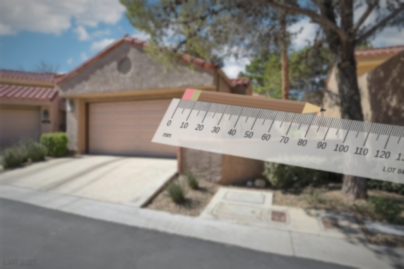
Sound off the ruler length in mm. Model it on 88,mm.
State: 85,mm
